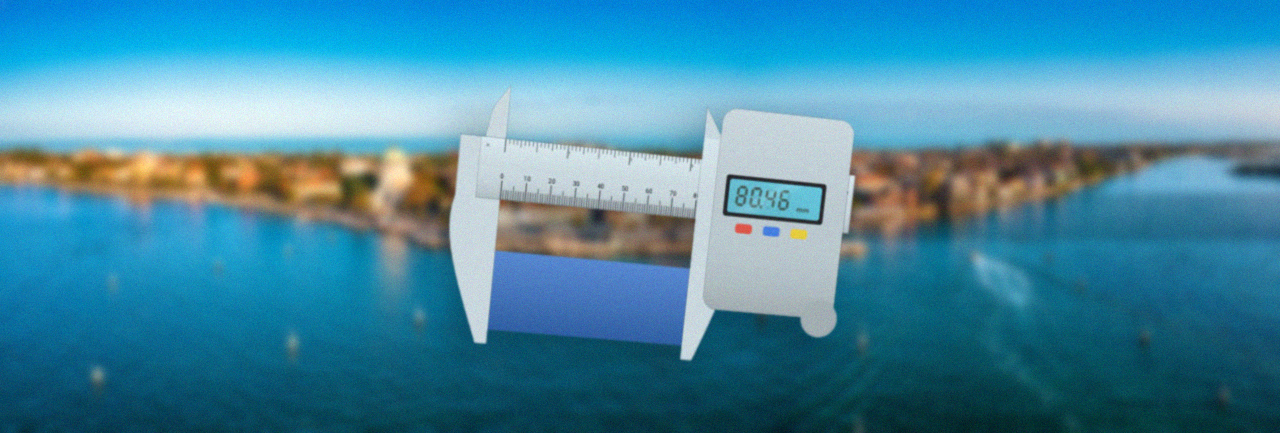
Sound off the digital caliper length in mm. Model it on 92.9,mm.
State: 80.46,mm
